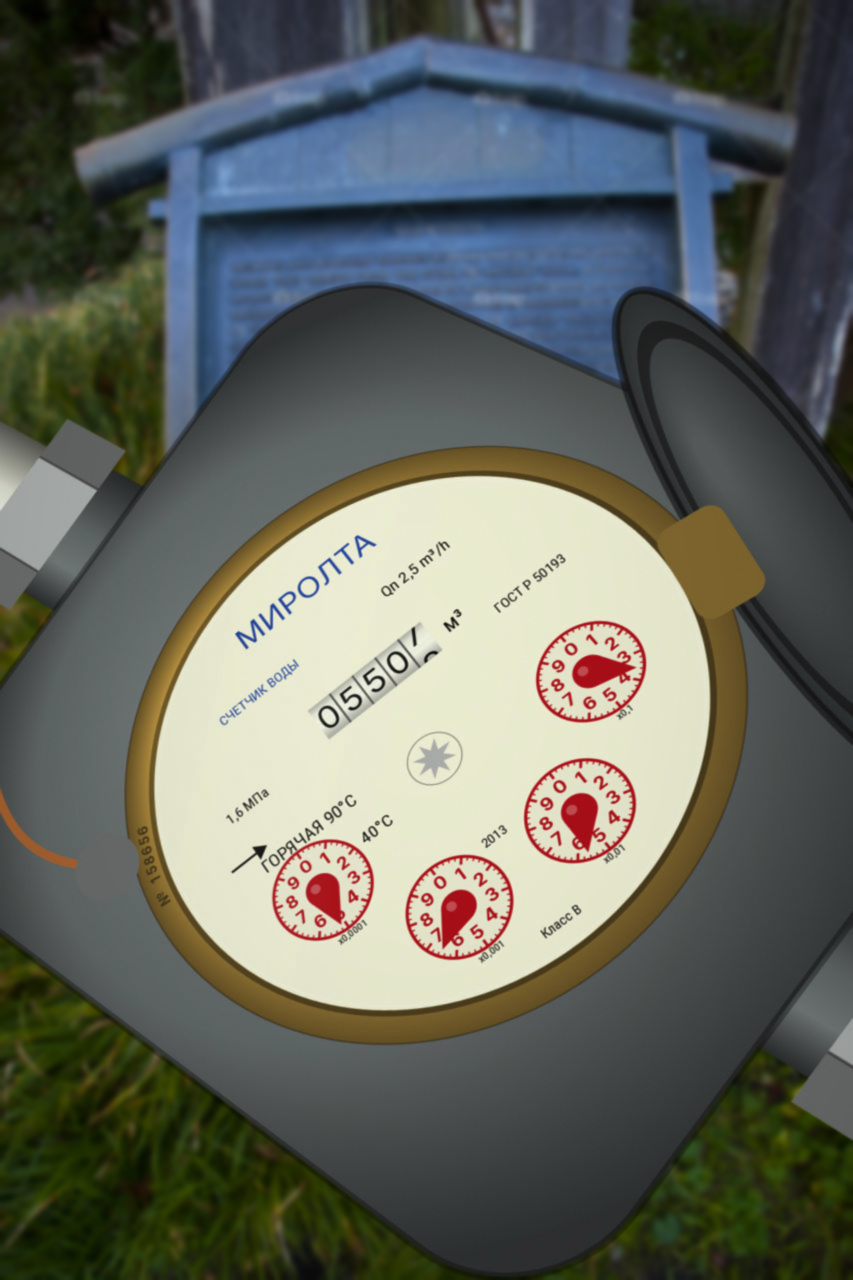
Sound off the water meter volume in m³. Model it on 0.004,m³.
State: 5507.3565,m³
